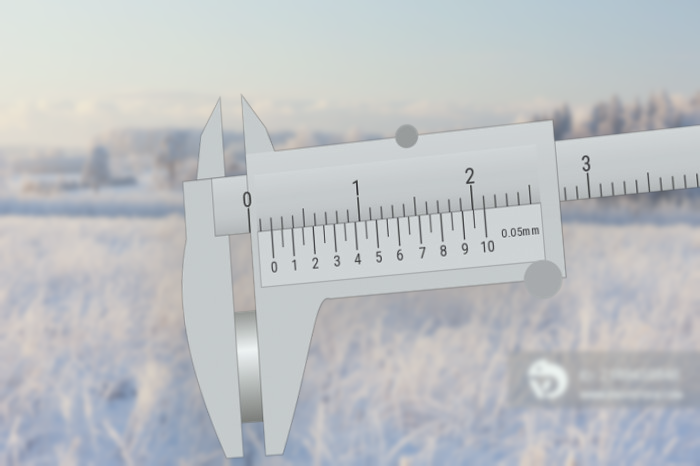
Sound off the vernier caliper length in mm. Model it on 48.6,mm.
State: 2.0,mm
